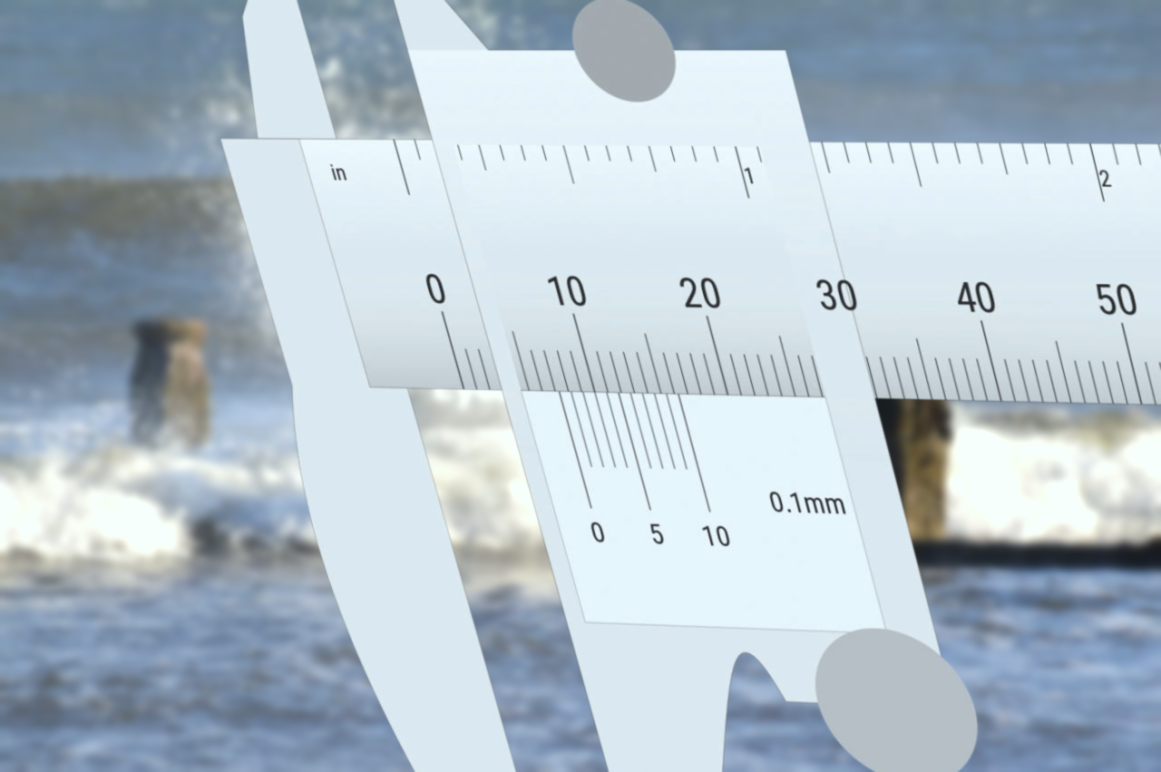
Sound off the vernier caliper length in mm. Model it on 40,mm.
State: 7.3,mm
